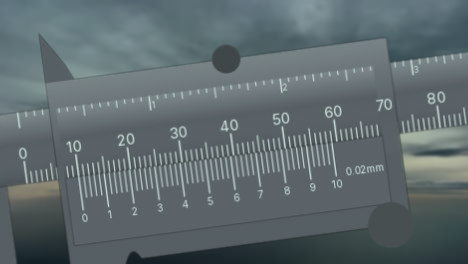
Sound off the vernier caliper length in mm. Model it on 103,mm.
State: 10.0,mm
